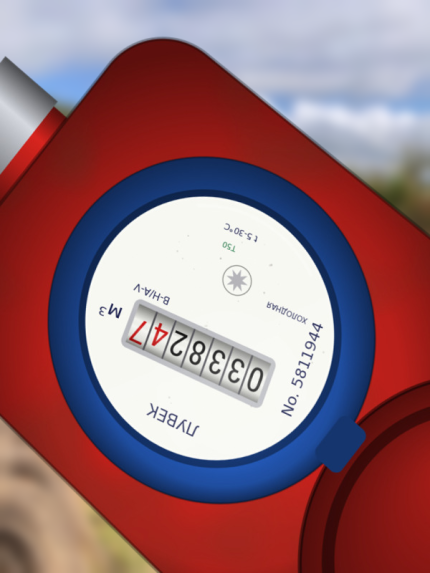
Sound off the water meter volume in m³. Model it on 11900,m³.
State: 3382.47,m³
